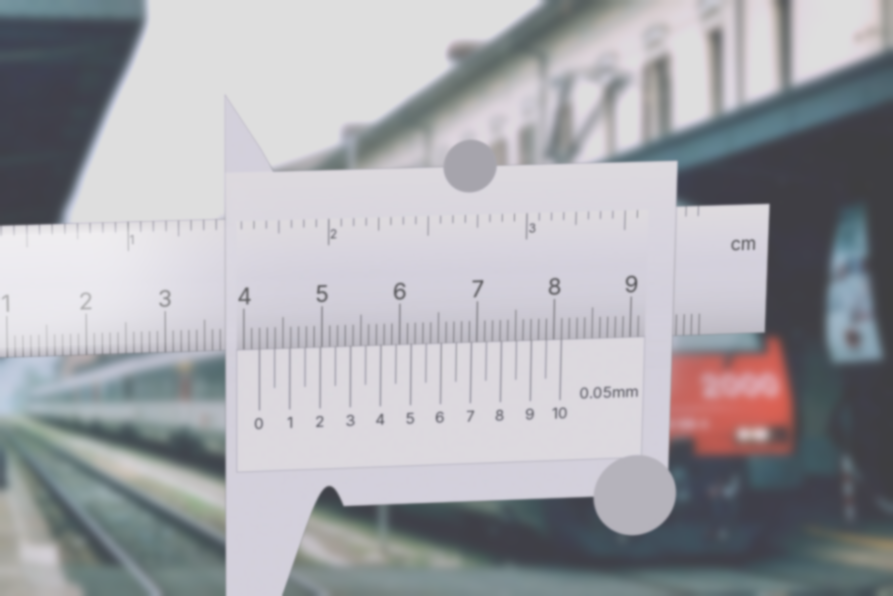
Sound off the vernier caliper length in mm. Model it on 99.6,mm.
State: 42.0,mm
